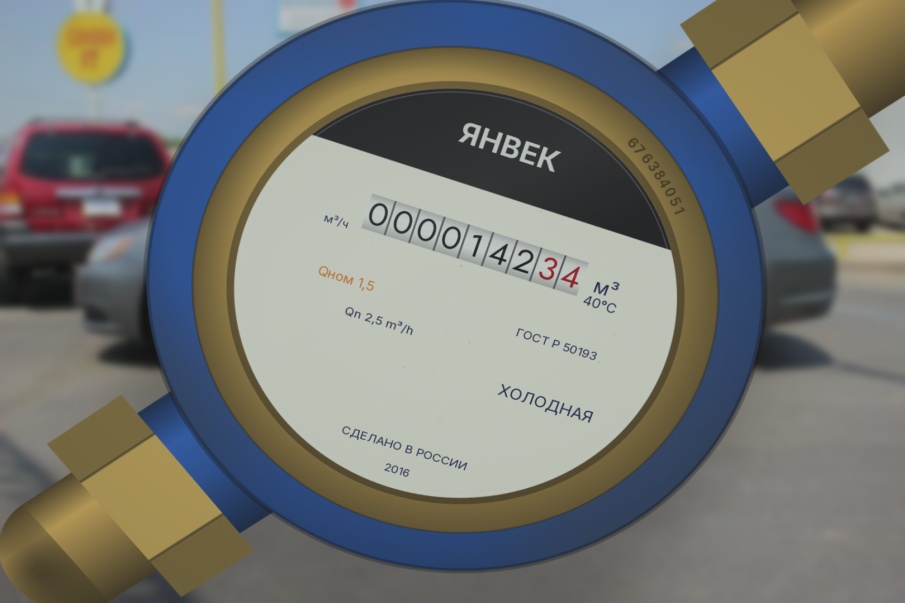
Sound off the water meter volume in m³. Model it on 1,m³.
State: 142.34,m³
